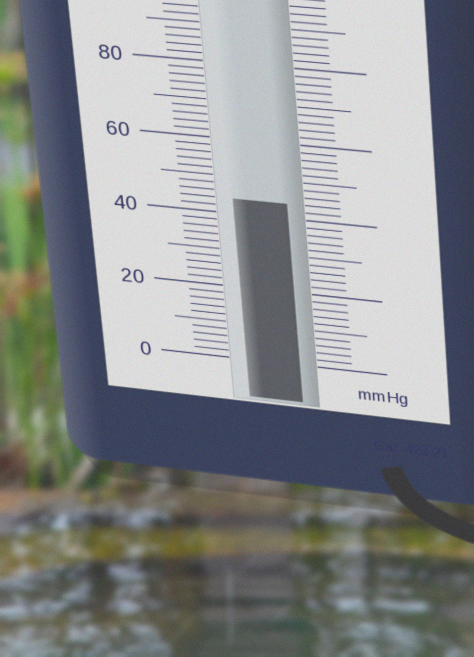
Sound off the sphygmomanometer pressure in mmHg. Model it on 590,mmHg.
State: 44,mmHg
